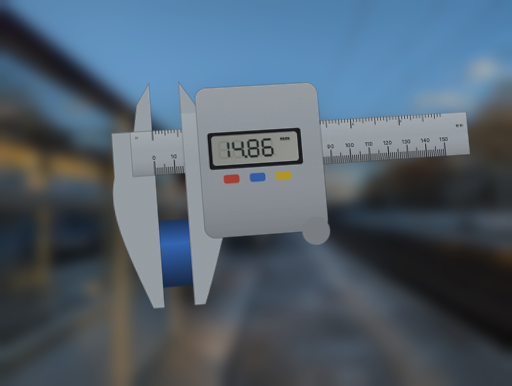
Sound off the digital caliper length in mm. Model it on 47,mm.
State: 14.86,mm
